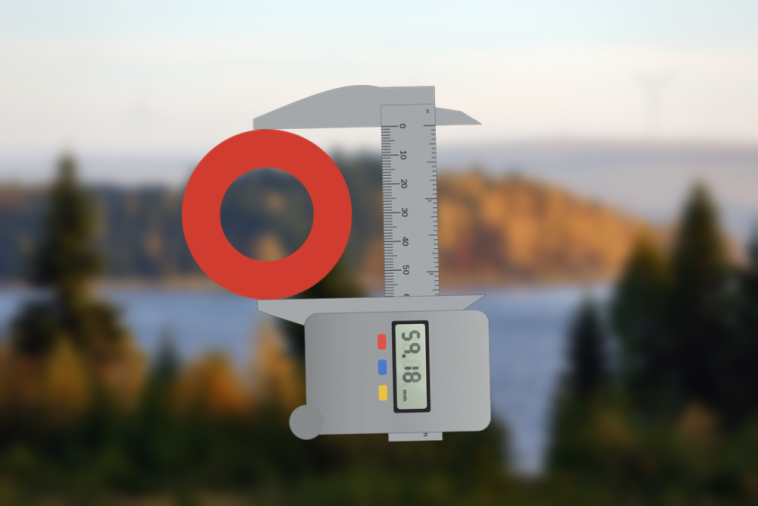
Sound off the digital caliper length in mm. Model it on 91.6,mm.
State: 59.18,mm
